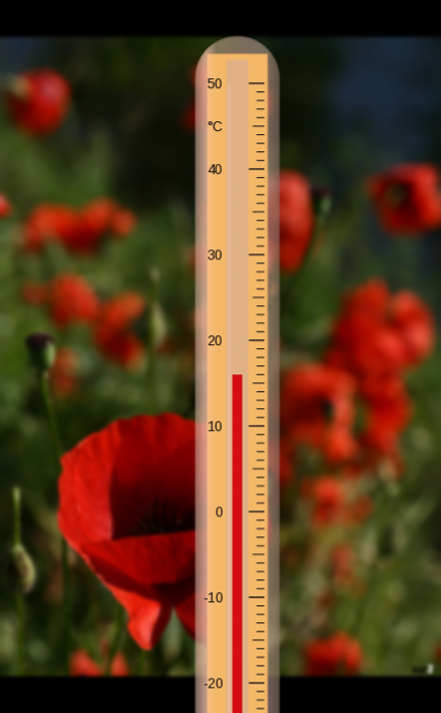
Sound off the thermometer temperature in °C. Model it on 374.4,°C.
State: 16,°C
